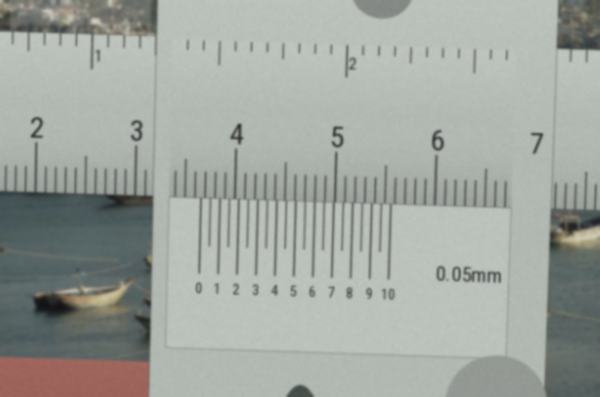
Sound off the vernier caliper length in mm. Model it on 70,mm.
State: 36.6,mm
